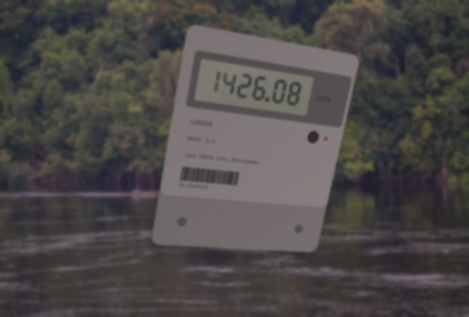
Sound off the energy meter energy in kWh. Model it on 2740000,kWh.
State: 1426.08,kWh
